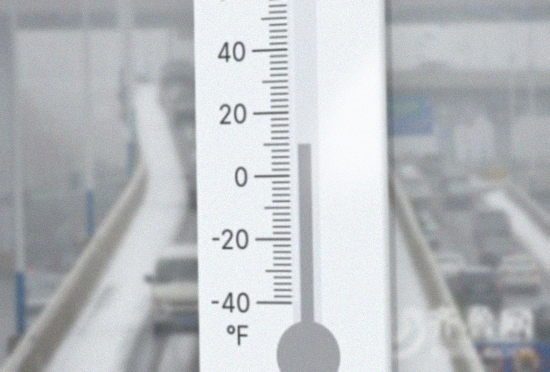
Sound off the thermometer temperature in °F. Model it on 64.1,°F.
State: 10,°F
